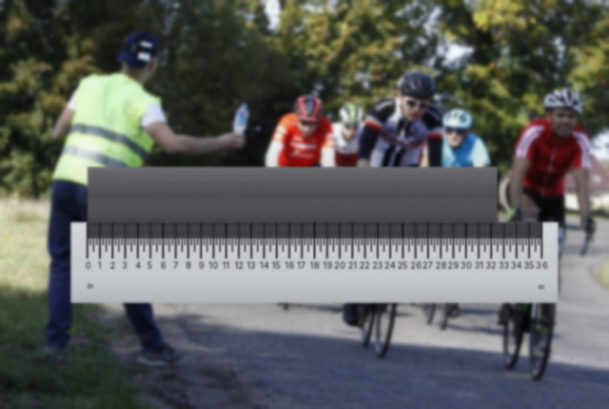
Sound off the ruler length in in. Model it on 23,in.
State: 32.5,in
